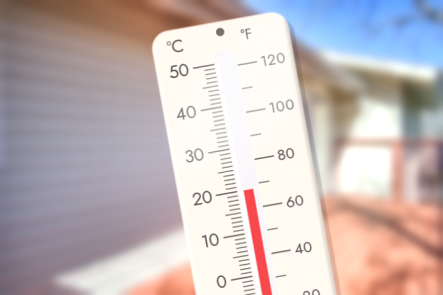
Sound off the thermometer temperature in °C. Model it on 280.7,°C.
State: 20,°C
